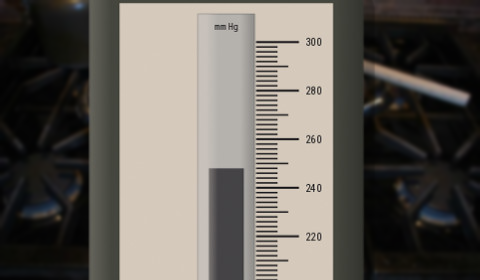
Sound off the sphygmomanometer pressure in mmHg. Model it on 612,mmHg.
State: 248,mmHg
